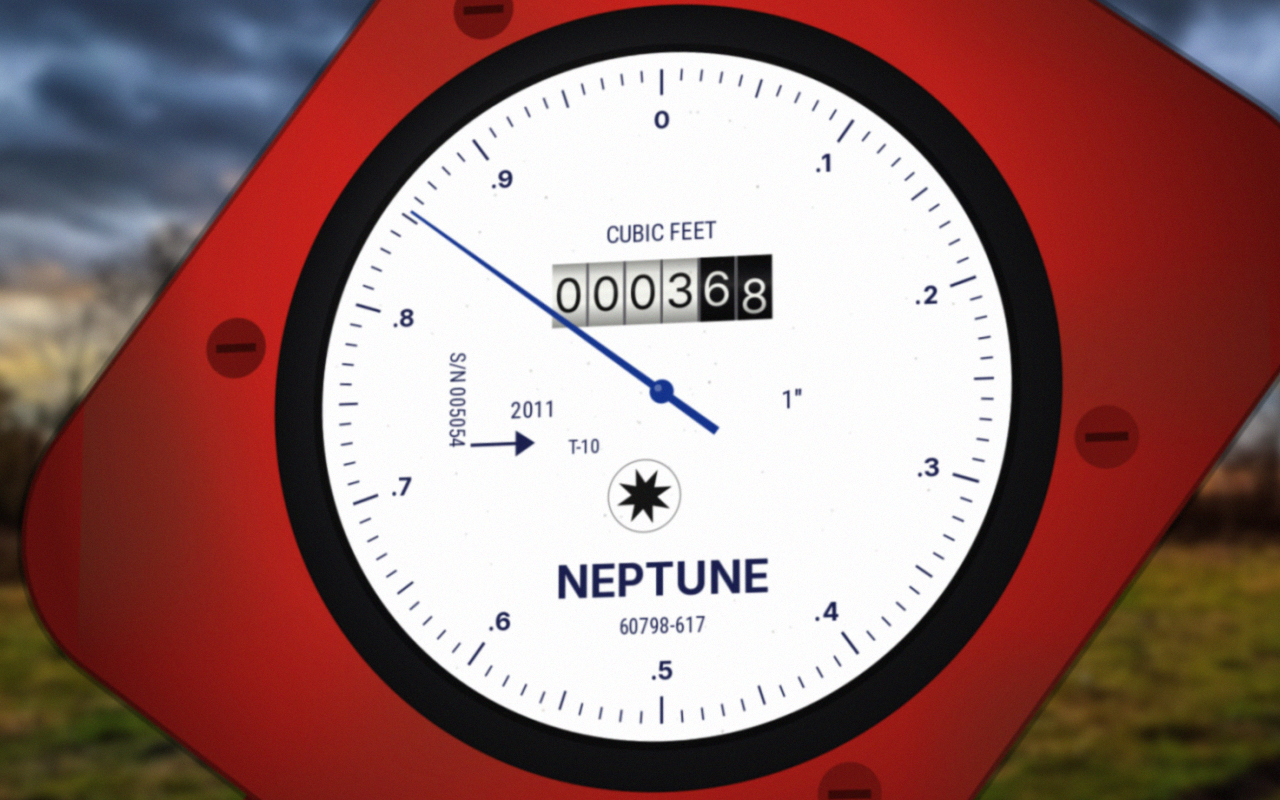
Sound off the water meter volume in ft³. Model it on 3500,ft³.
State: 367.85,ft³
